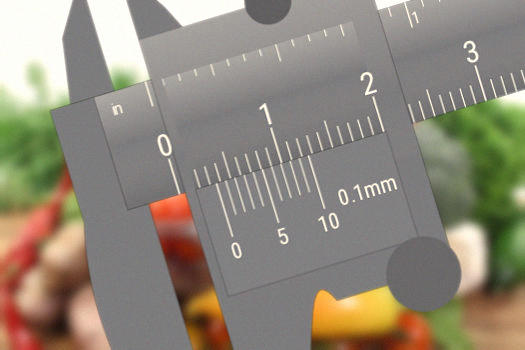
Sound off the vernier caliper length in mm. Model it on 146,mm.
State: 3.6,mm
